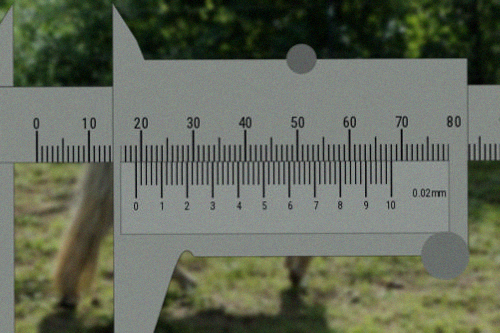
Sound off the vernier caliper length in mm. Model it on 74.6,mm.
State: 19.0,mm
